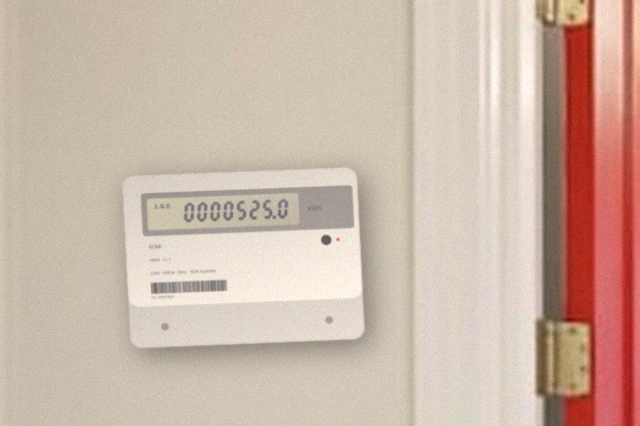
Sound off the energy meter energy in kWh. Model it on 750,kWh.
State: 525.0,kWh
